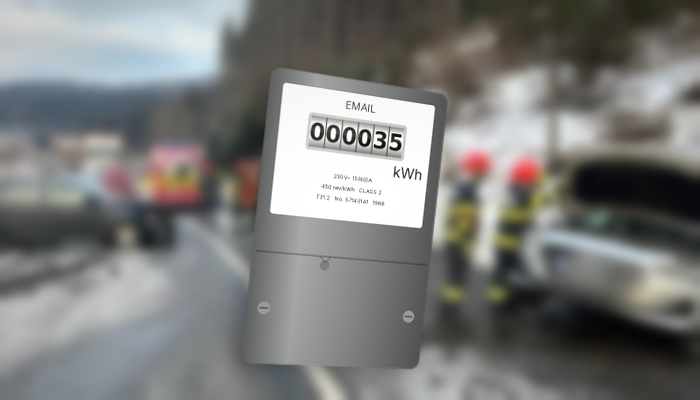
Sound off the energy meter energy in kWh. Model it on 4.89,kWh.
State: 35,kWh
